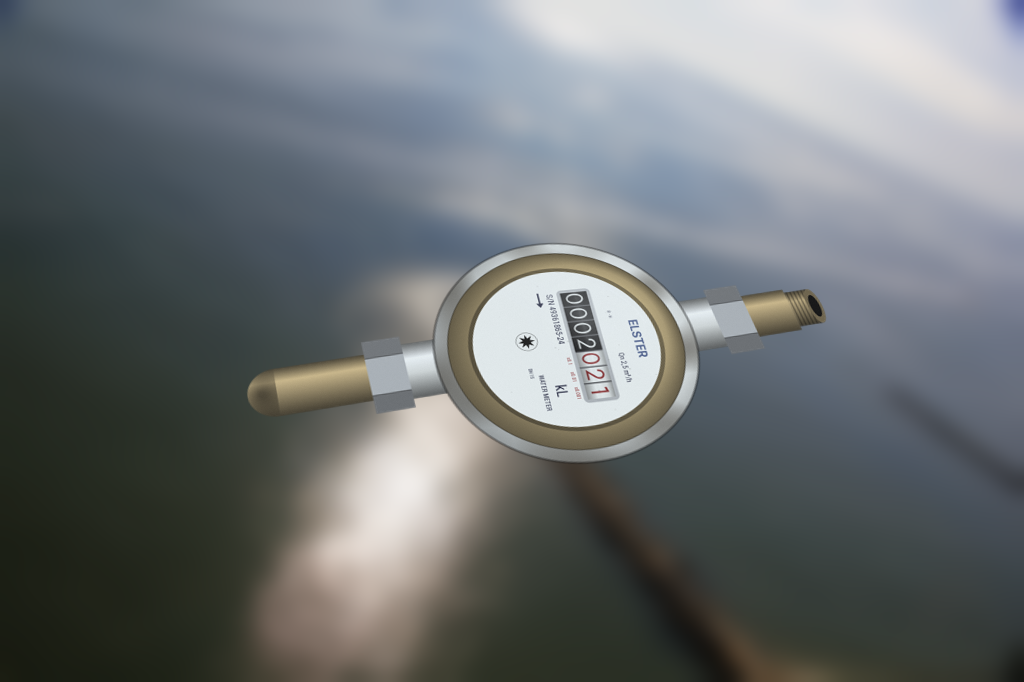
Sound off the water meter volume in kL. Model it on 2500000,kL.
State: 2.021,kL
